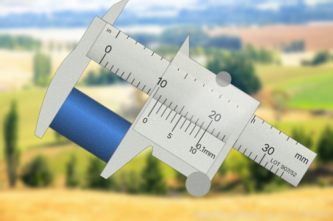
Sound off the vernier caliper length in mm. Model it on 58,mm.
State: 11.0,mm
